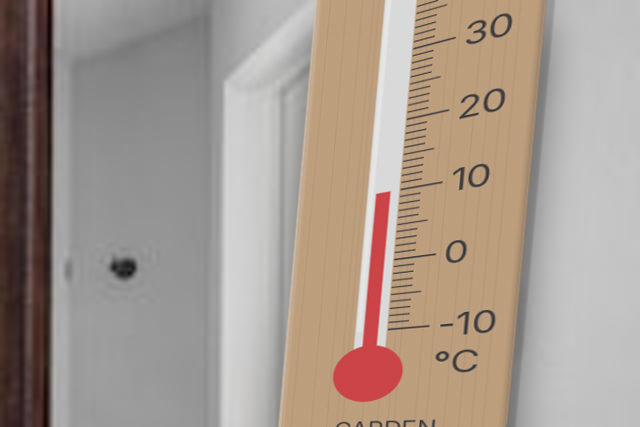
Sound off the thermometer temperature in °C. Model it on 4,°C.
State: 10,°C
